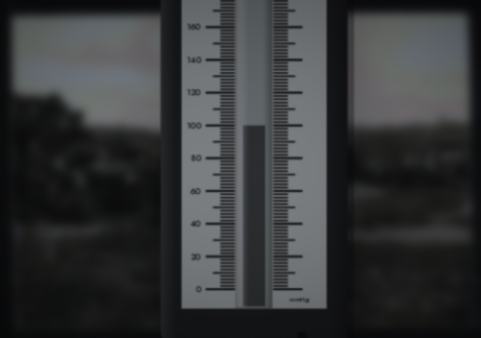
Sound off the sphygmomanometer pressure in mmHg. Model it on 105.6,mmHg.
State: 100,mmHg
